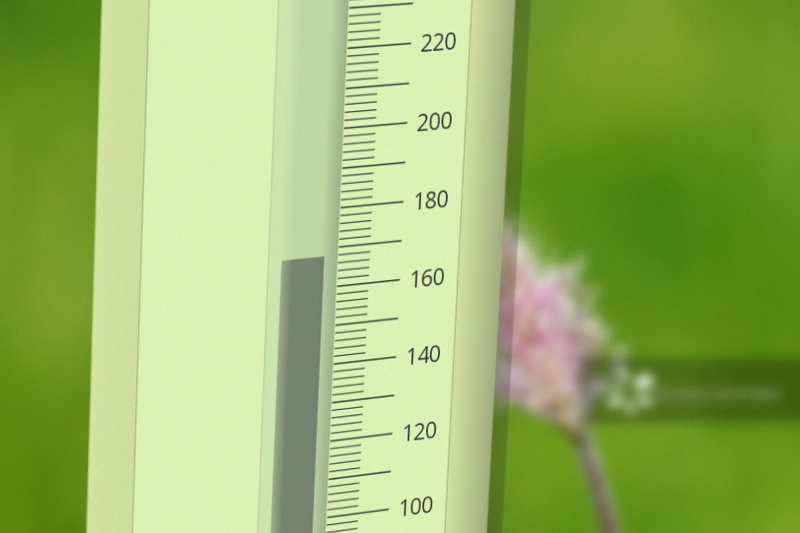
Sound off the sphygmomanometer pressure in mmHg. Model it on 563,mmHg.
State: 168,mmHg
